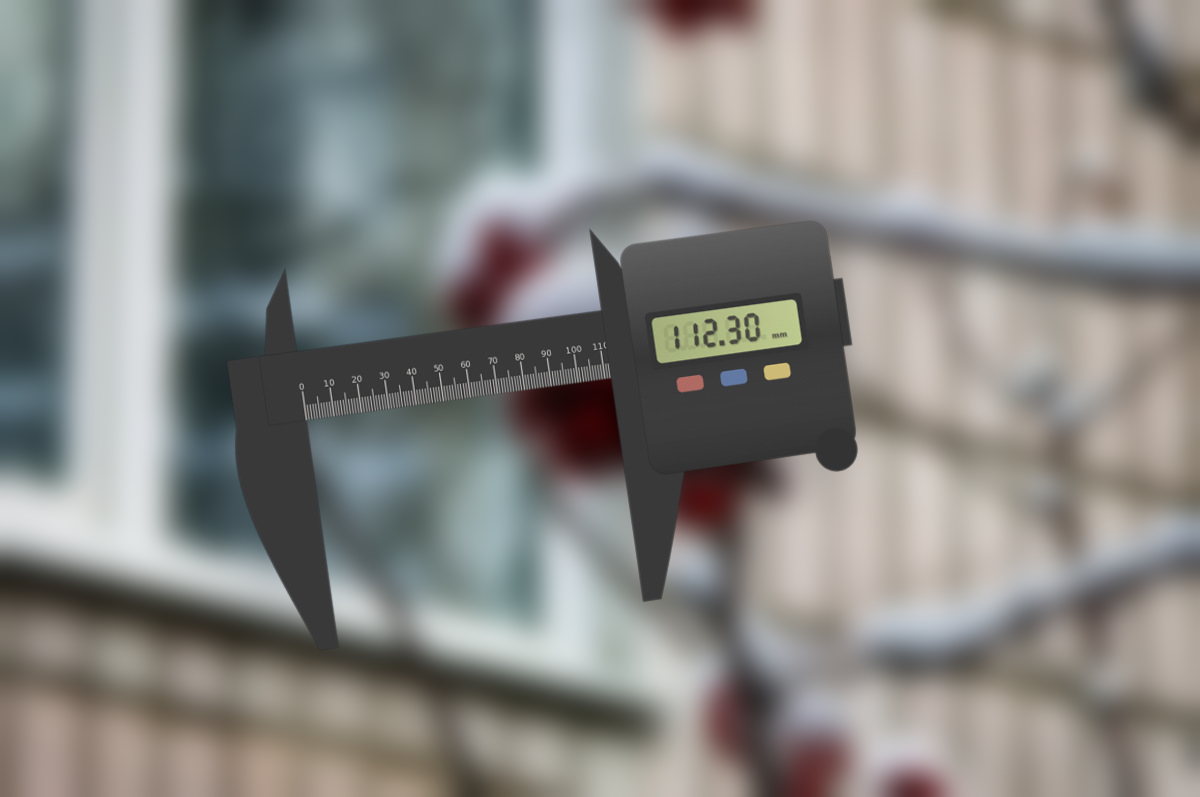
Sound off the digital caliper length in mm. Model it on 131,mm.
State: 112.30,mm
